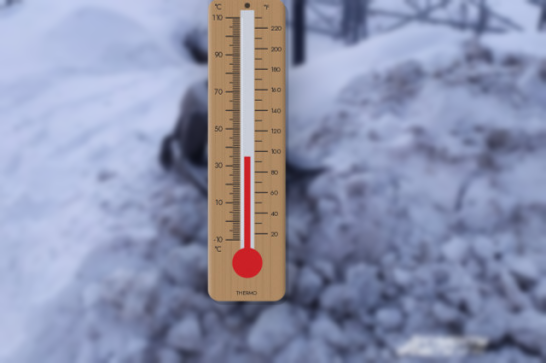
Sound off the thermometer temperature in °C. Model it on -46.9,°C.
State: 35,°C
